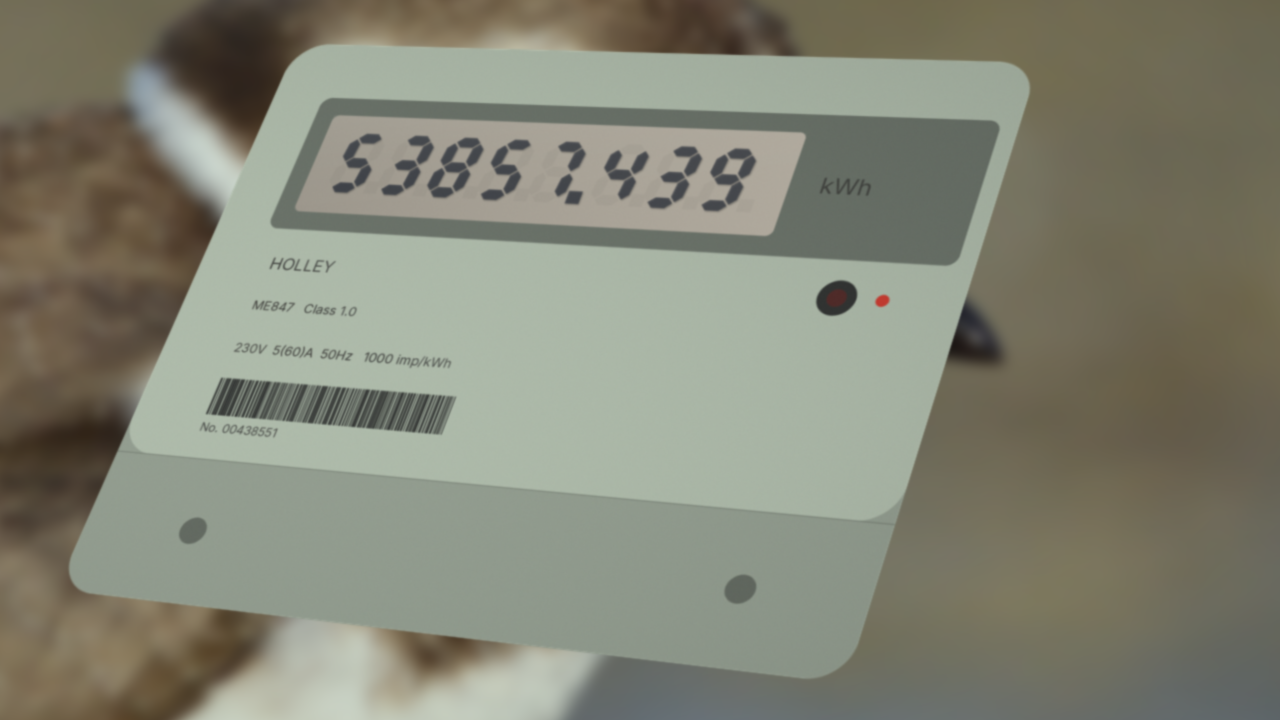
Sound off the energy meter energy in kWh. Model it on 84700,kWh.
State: 53857.439,kWh
